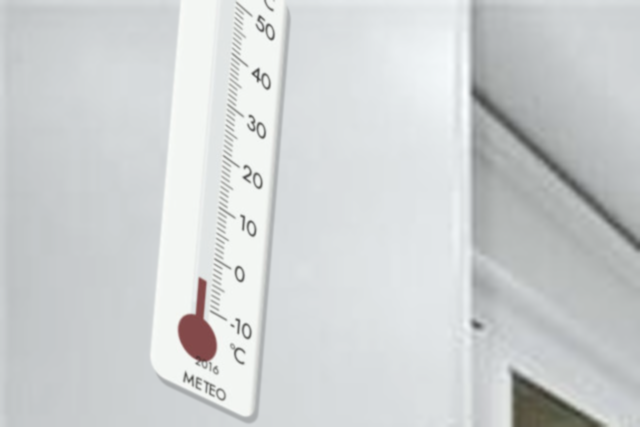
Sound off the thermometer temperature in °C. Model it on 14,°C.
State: -5,°C
